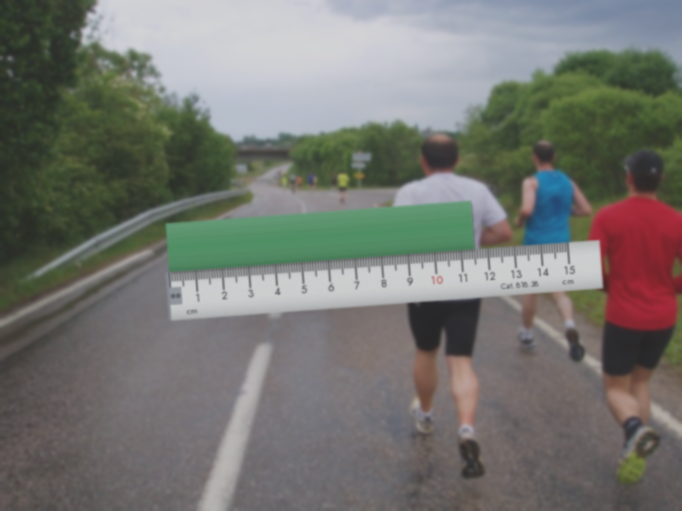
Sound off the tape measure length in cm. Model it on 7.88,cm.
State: 11.5,cm
